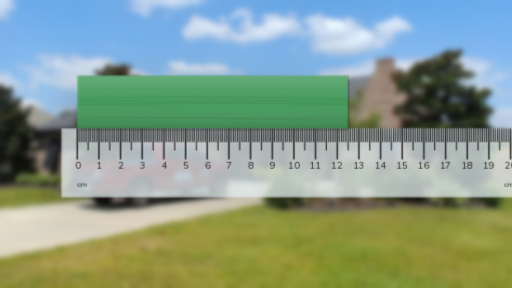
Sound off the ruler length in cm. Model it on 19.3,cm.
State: 12.5,cm
